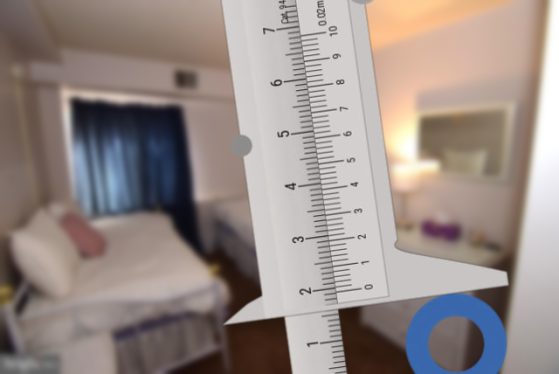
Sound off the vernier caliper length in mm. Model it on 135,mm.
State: 19.2,mm
